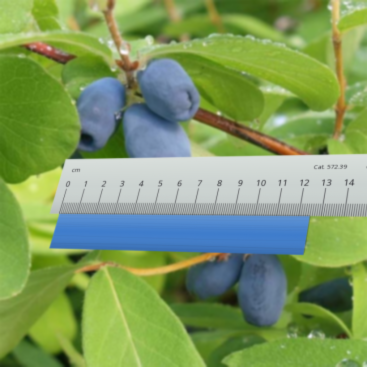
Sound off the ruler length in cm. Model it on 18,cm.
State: 12.5,cm
